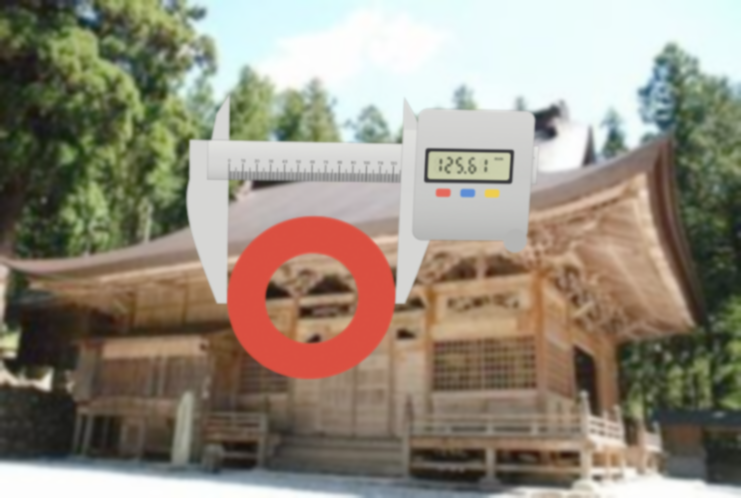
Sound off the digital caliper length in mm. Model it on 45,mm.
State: 125.61,mm
